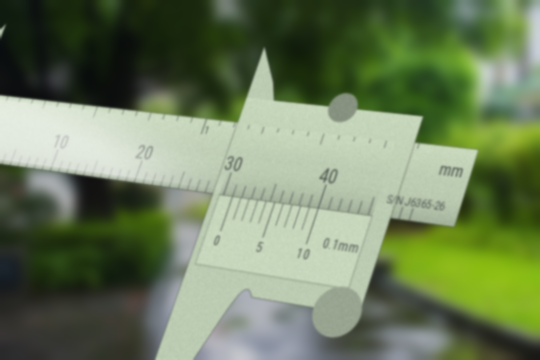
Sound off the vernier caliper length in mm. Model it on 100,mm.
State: 31.0,mm
